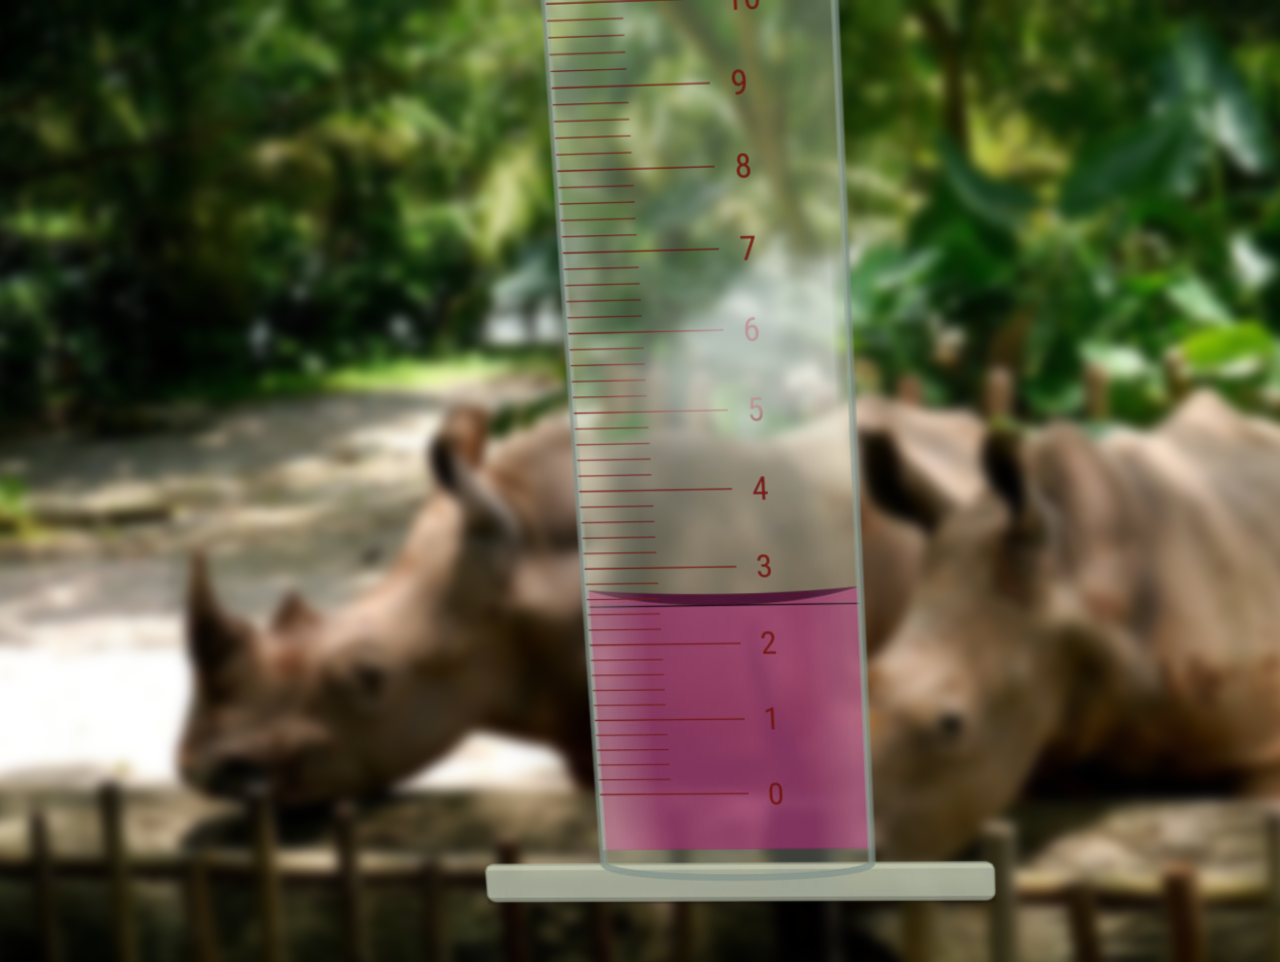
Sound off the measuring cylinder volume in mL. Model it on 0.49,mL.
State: 2.5,mL
